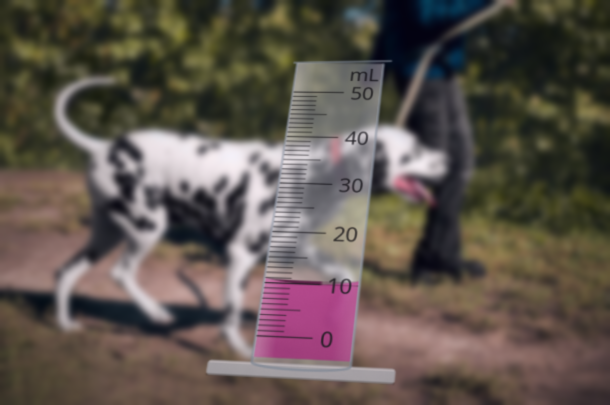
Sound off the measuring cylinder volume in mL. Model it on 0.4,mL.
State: 10,mL
